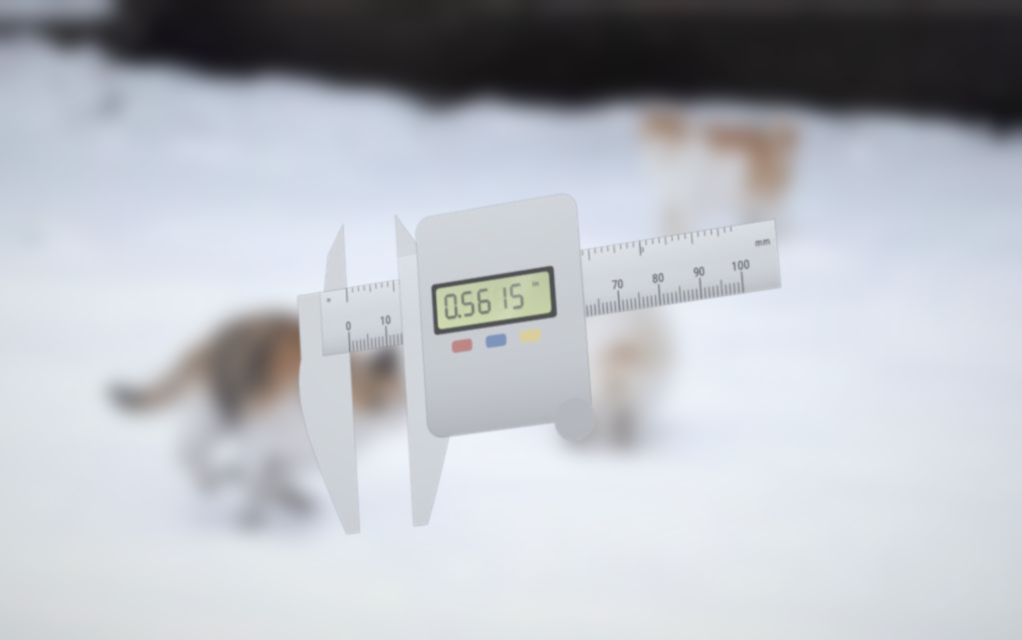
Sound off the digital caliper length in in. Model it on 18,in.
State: 0.5615,in
